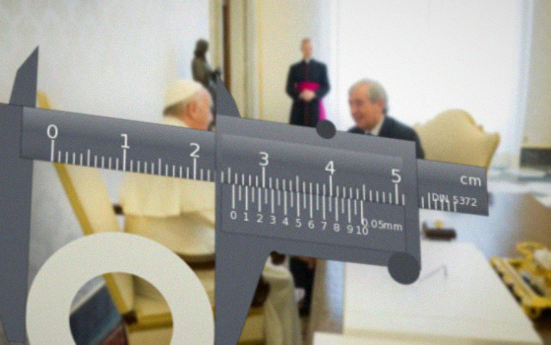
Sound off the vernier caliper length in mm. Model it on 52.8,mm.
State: 25.6,mm
